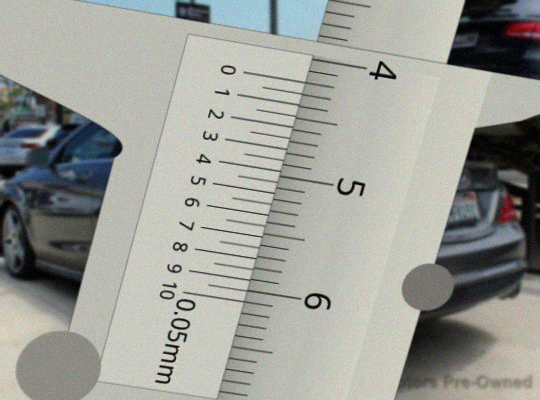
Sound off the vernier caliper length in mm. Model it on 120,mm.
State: 42.0,mm
